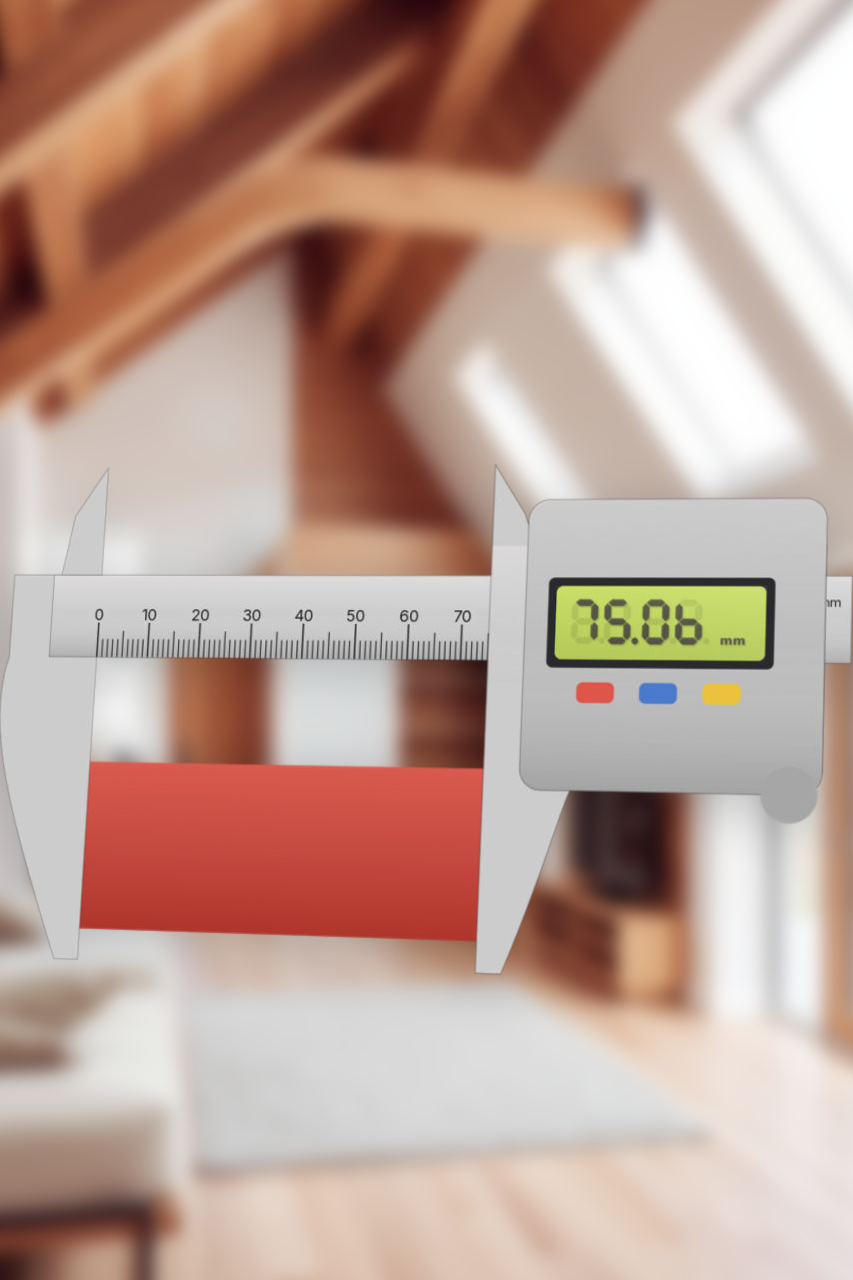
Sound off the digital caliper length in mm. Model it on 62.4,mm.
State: 75.06,mm
